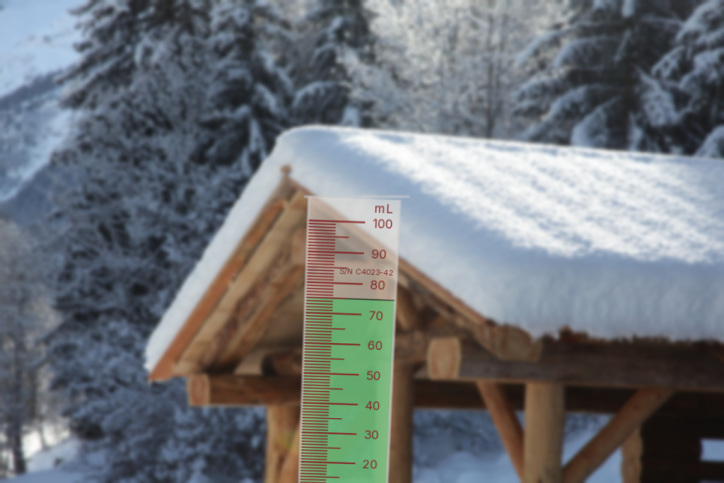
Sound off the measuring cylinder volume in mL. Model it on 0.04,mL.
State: 75,mL
